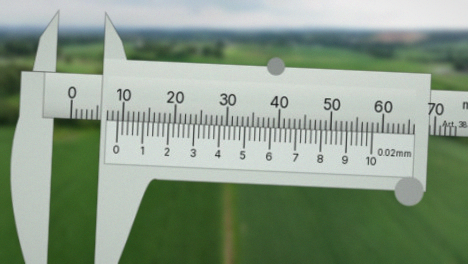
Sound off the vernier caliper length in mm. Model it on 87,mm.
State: 9.0,mm
